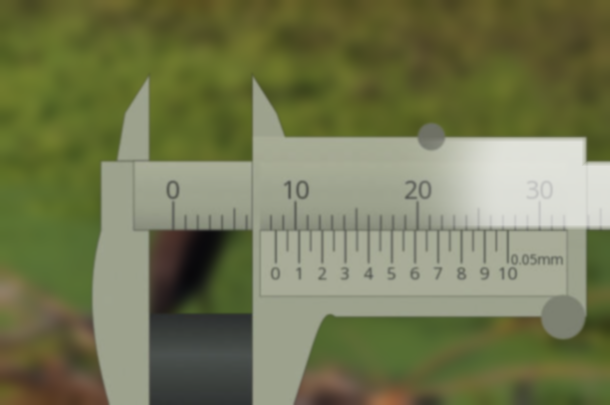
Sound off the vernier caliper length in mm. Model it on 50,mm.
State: 8.4,mm
